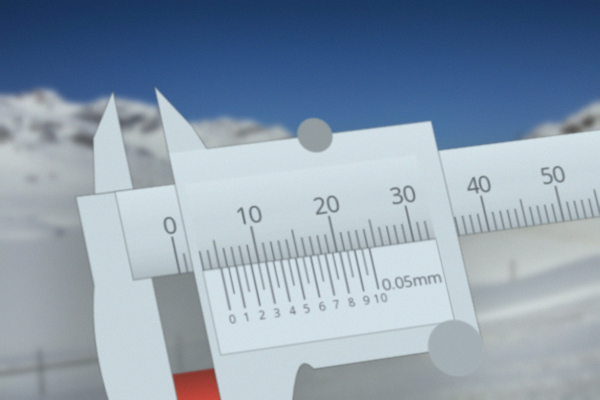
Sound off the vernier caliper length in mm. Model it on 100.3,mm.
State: 5.2,mm
